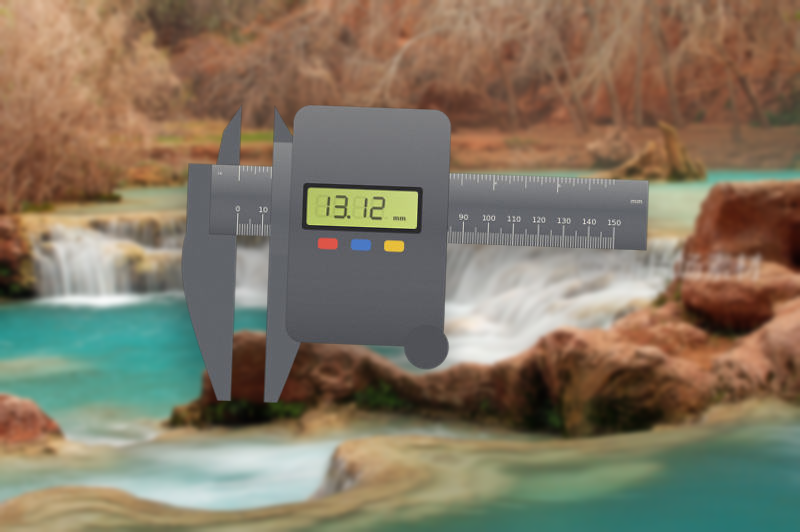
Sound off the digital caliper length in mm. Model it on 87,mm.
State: 13.12,mm
